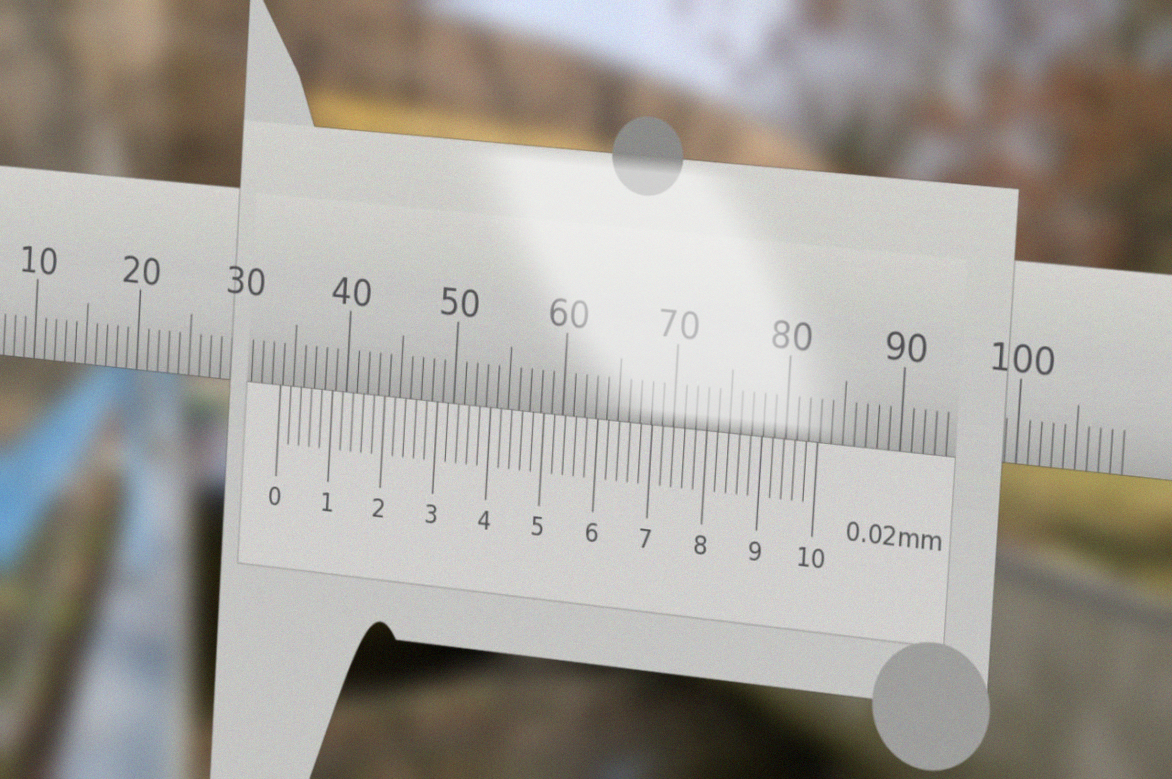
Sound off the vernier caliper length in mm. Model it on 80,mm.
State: 33.8,mm
